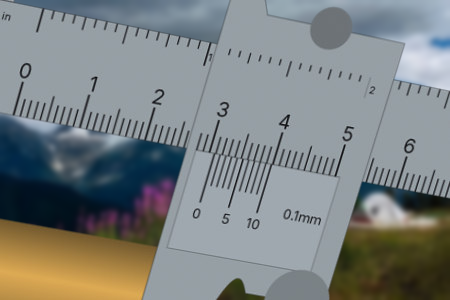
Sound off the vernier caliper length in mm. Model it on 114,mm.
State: 30.8,mm
